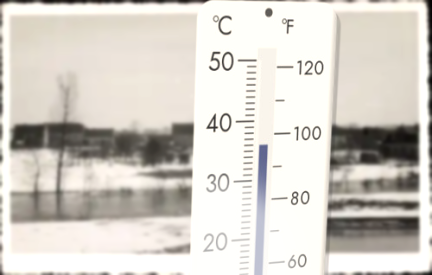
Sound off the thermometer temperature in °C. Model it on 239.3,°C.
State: 36,°C
